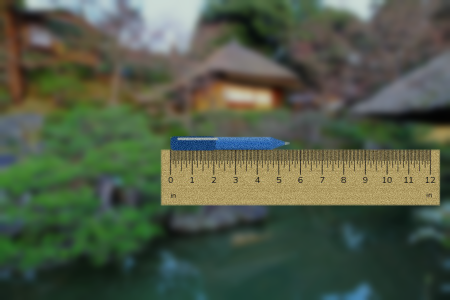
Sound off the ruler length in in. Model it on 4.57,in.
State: 5.5,in
